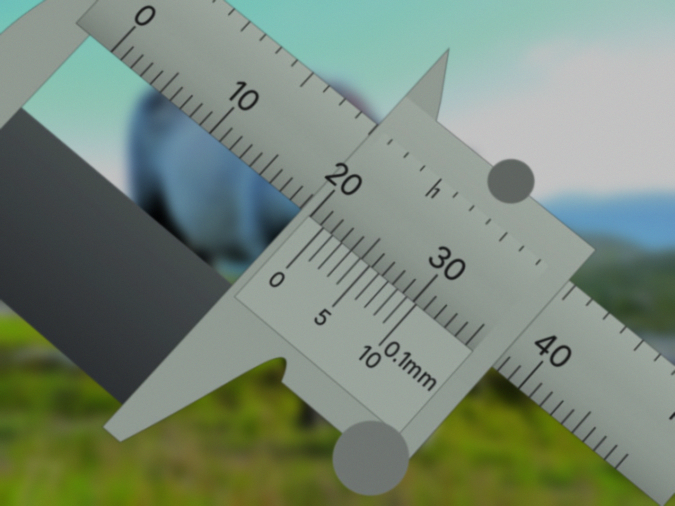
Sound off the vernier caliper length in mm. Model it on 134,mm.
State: 21.3,mm
